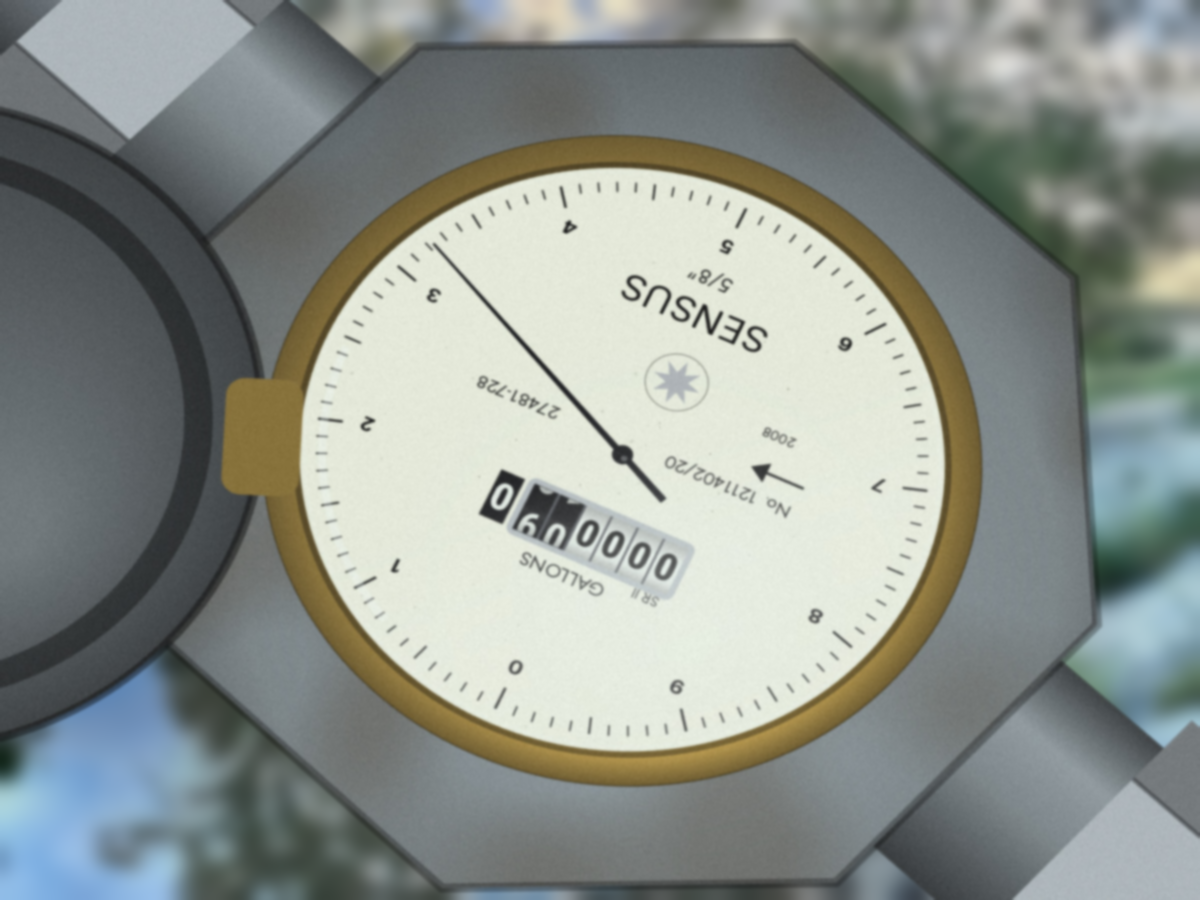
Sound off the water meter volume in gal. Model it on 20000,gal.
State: 93.2,gal
